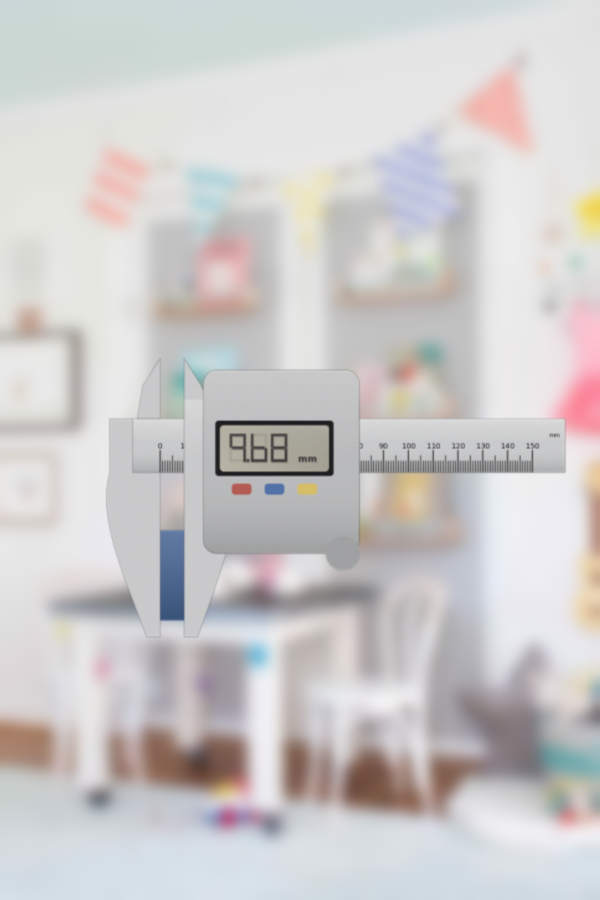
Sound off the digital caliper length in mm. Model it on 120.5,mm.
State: 9.68,mm
